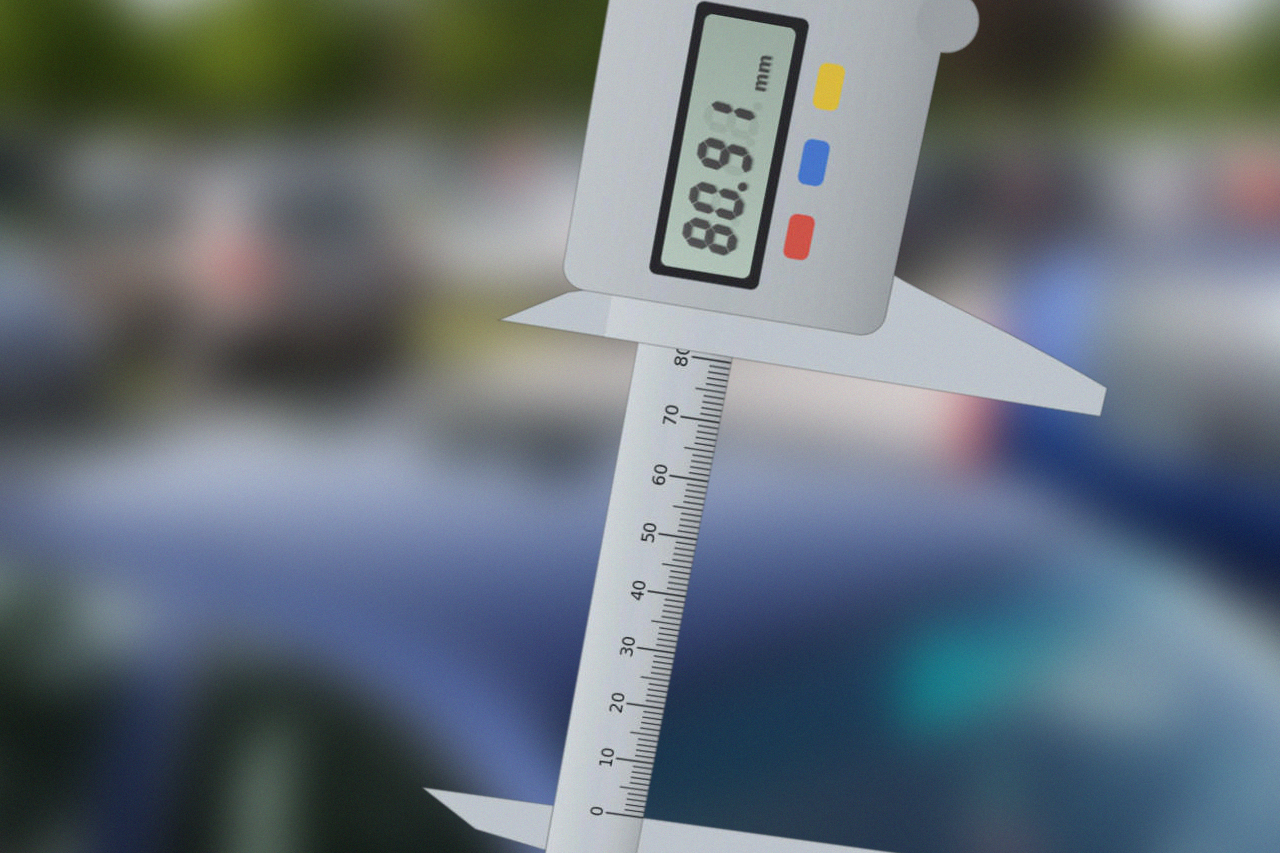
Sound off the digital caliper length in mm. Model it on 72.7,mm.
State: 80.91,mm
